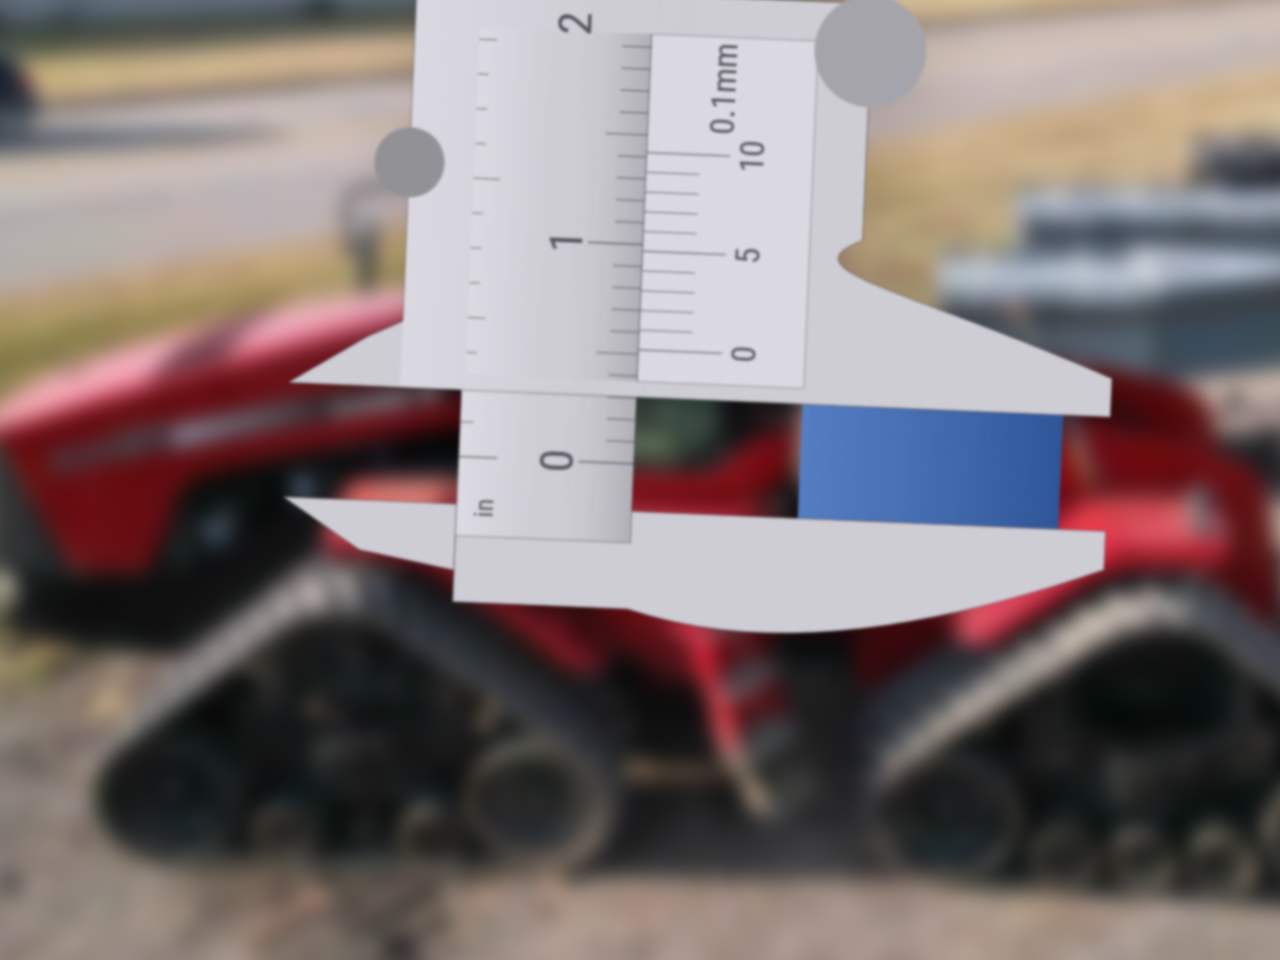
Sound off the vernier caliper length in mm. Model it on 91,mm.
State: 5.2,mm
